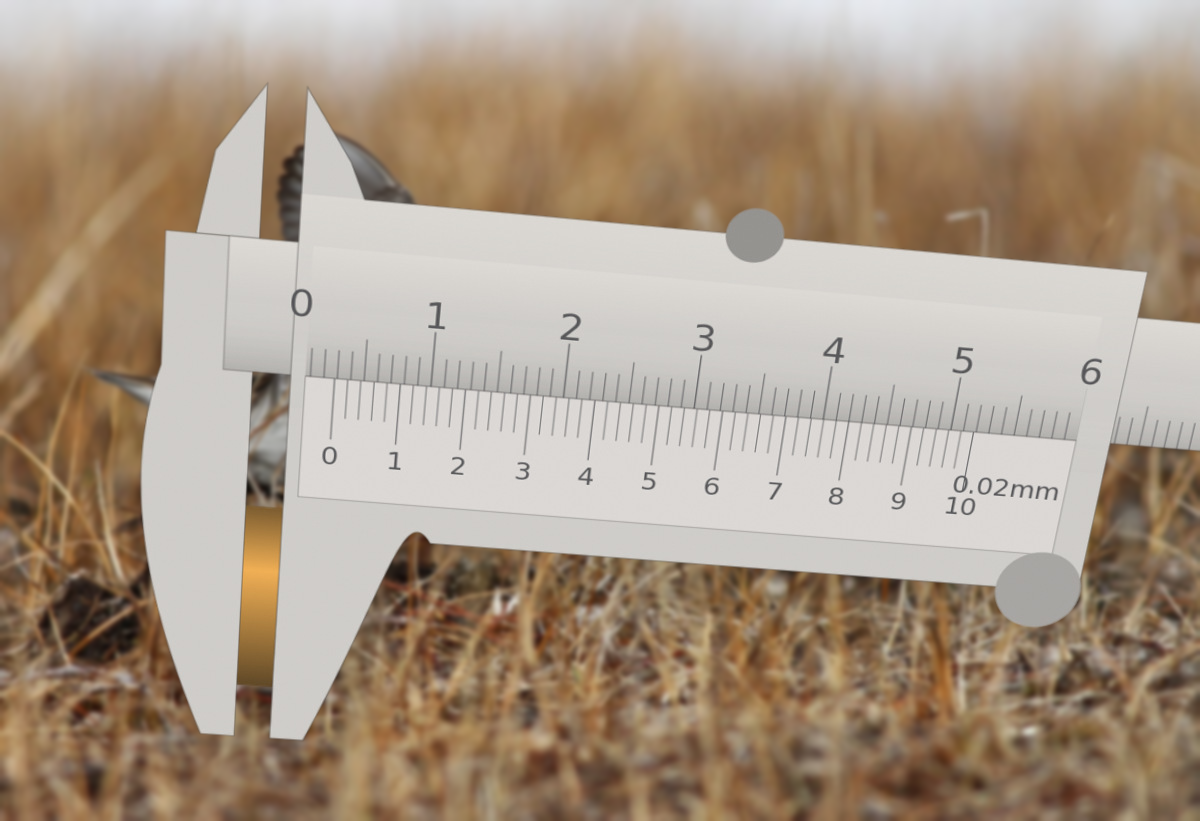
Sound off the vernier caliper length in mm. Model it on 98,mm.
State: 2.8,mm
